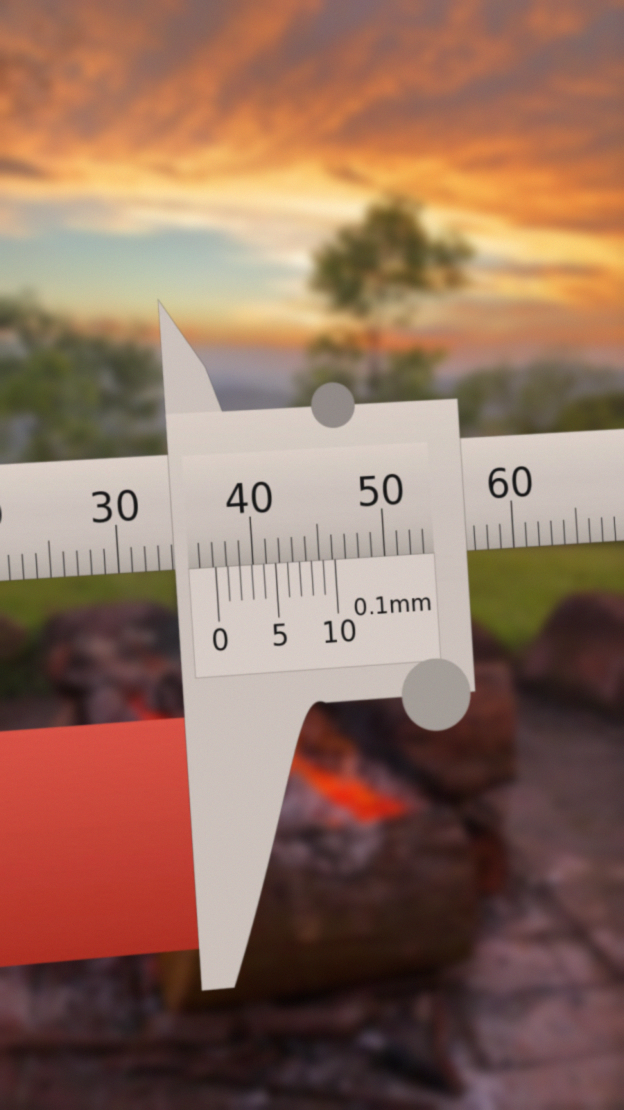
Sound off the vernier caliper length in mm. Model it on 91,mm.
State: 37.2,mm
